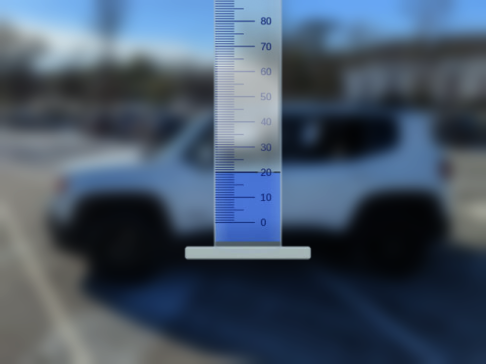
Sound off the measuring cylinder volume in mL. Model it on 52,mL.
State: 20,mL
